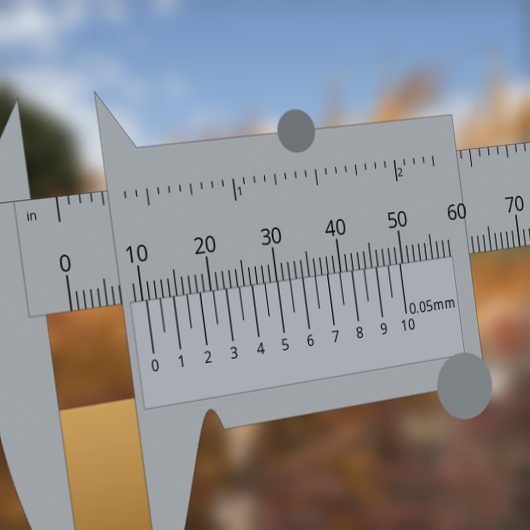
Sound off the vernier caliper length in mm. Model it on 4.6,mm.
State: 10.6,mm
